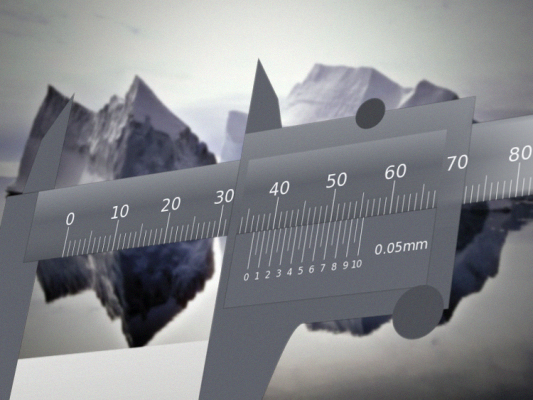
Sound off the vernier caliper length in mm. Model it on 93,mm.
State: 36.6,mm
